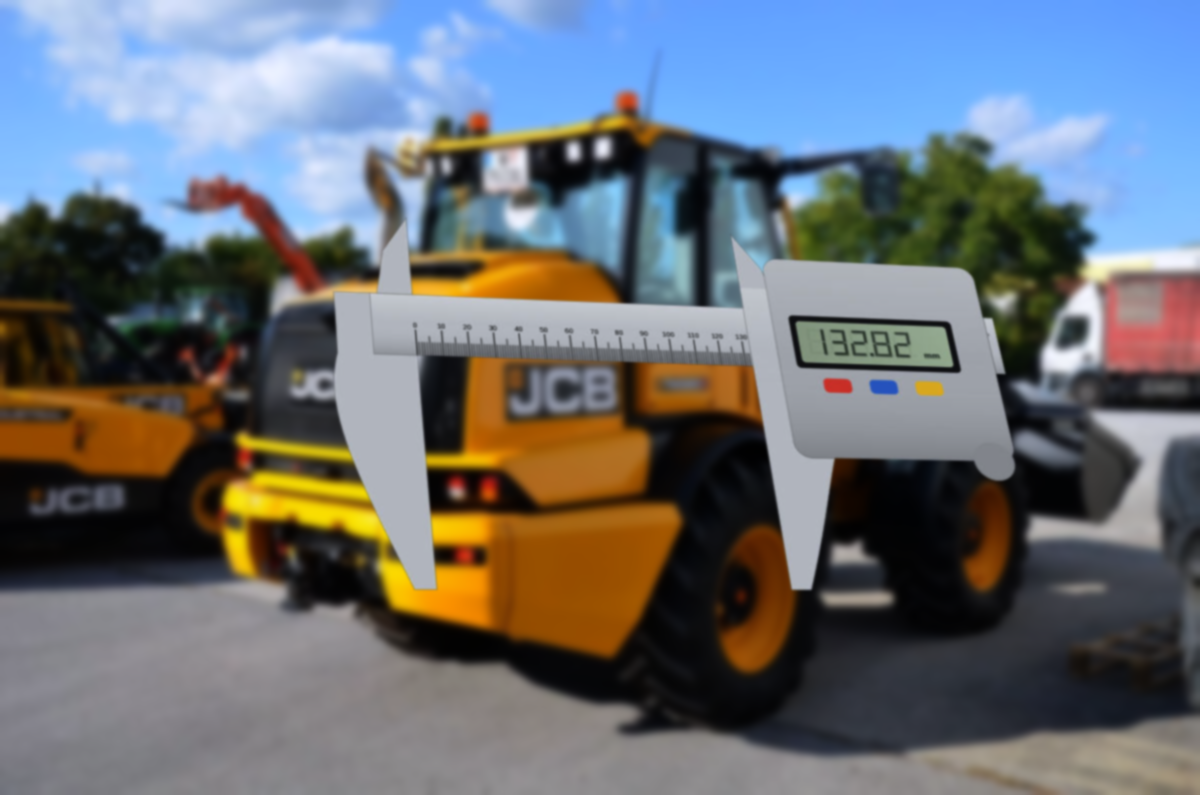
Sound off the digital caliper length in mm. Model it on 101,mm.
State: 132.82,mm
